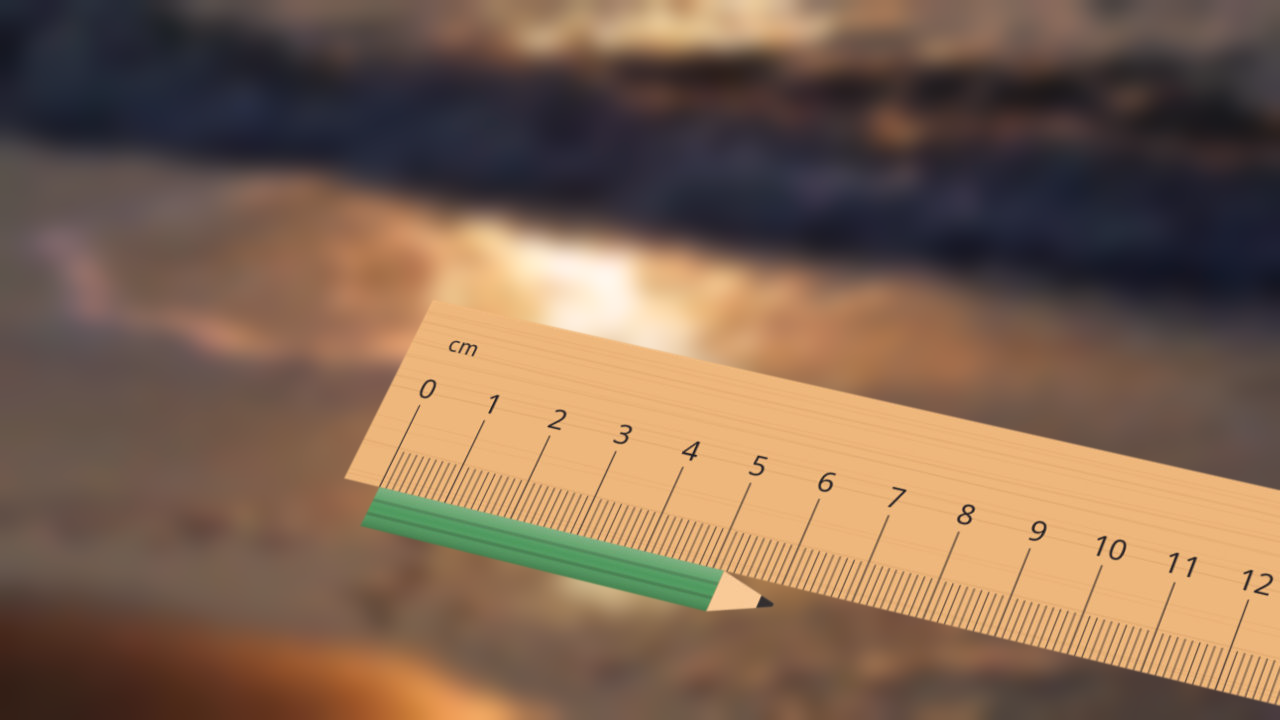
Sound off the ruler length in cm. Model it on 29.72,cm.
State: 6,cm
